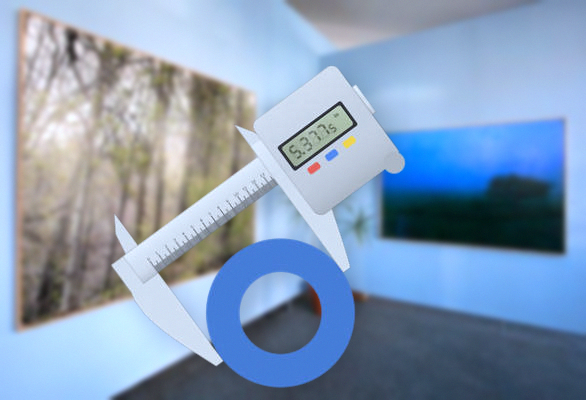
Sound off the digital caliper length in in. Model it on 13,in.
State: 5.3775,in
